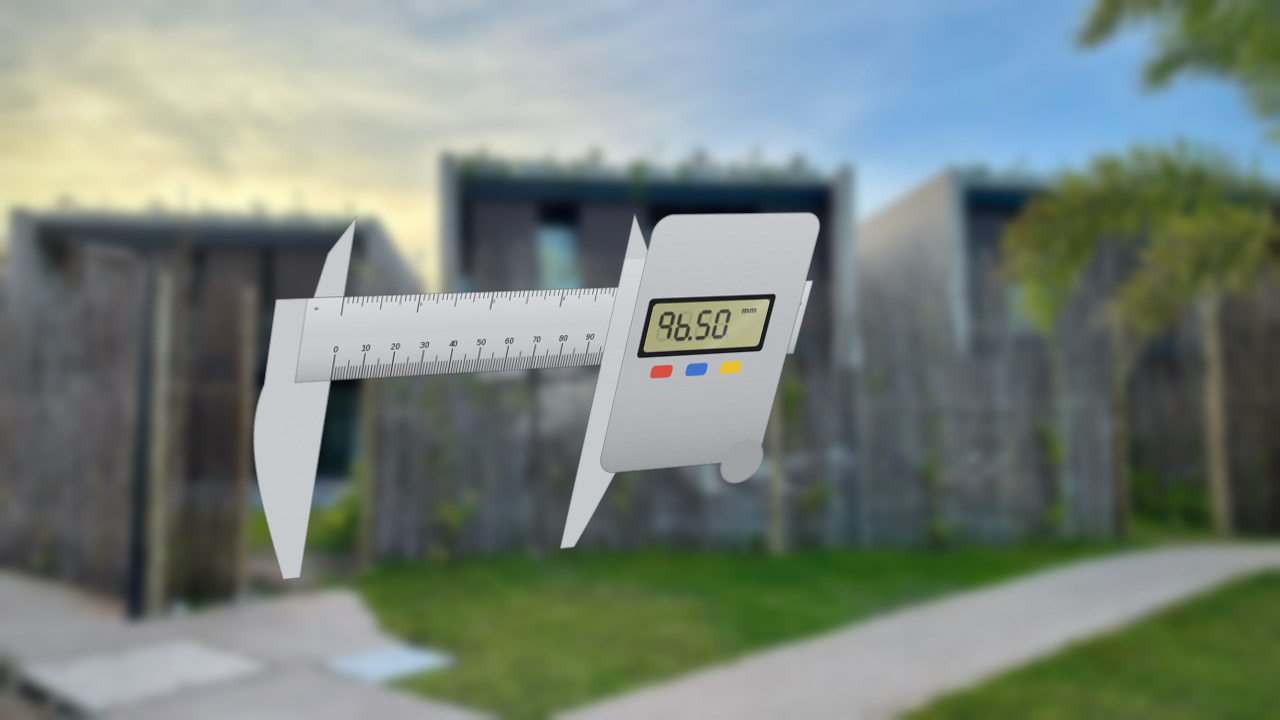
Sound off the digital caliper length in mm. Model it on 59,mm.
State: 96.50,mm
